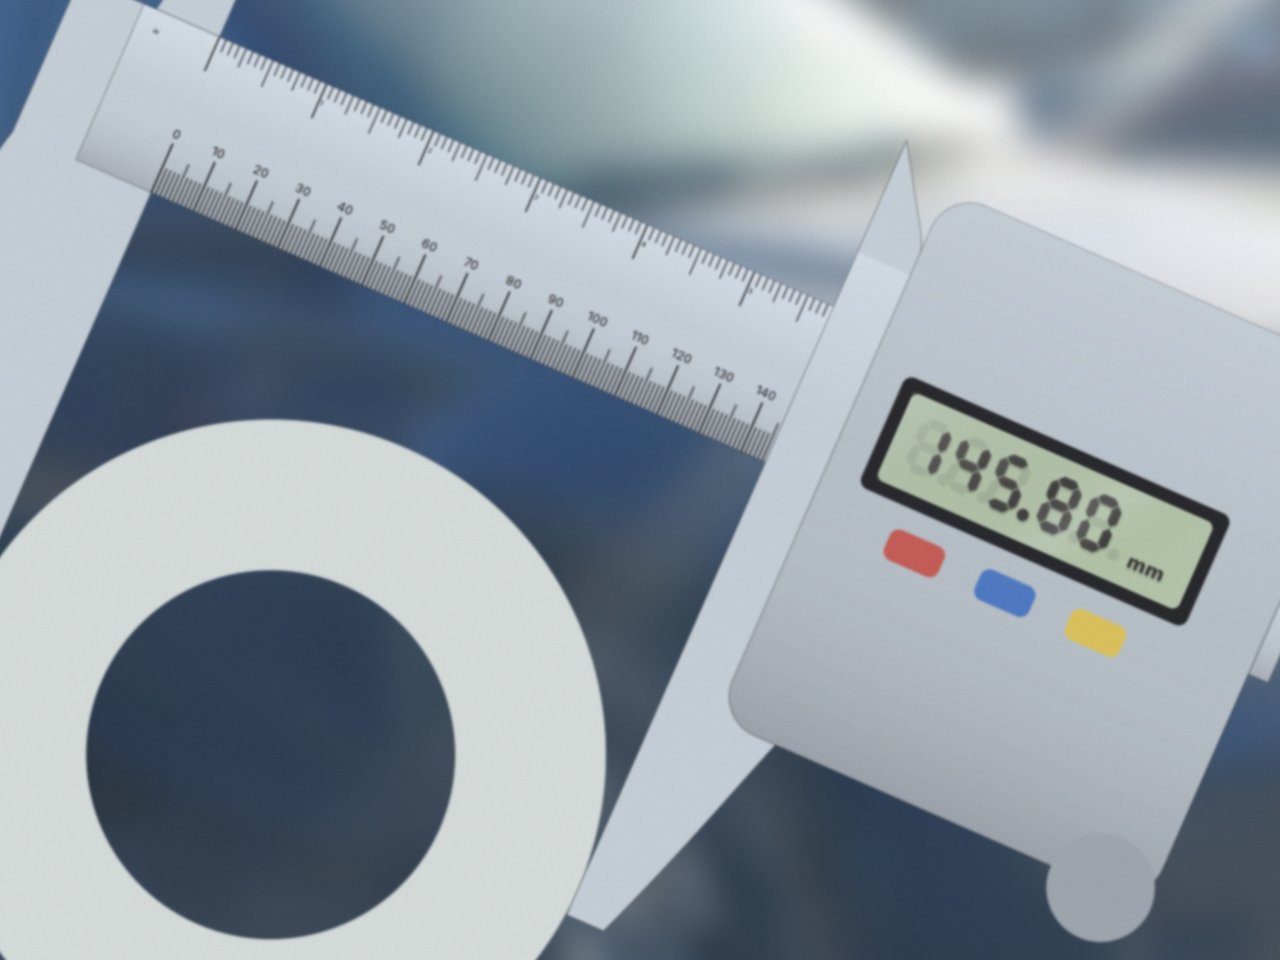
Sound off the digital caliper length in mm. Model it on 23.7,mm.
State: 145.80,mm
